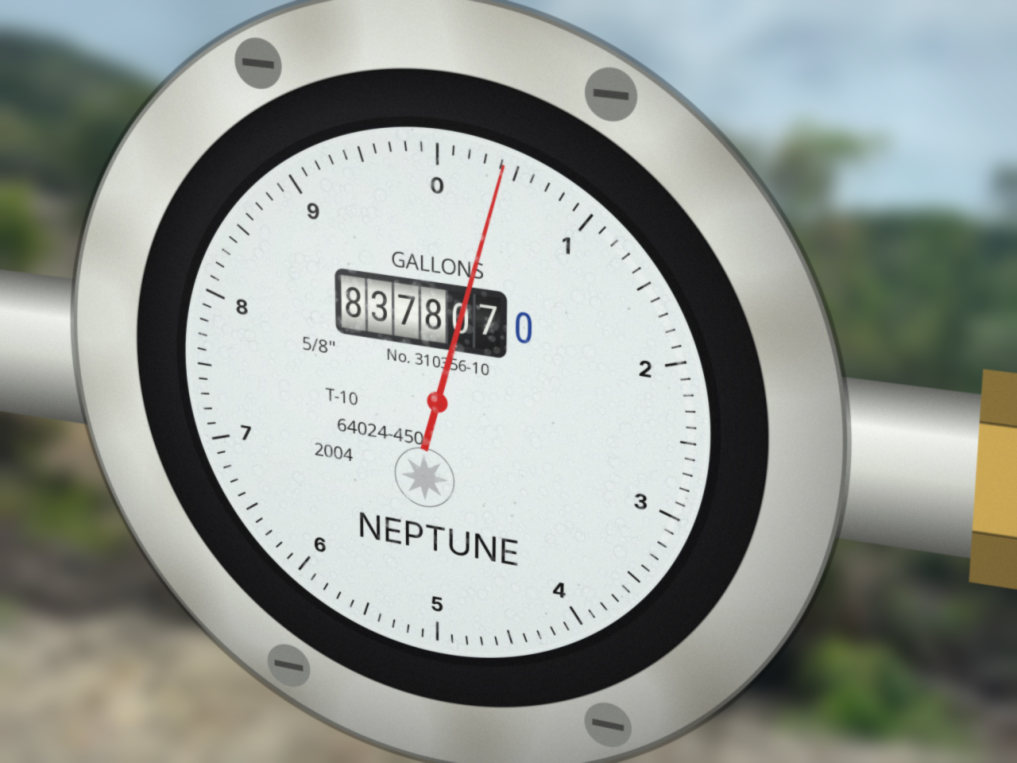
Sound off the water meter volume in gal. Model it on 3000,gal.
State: 8378070.4,gal
